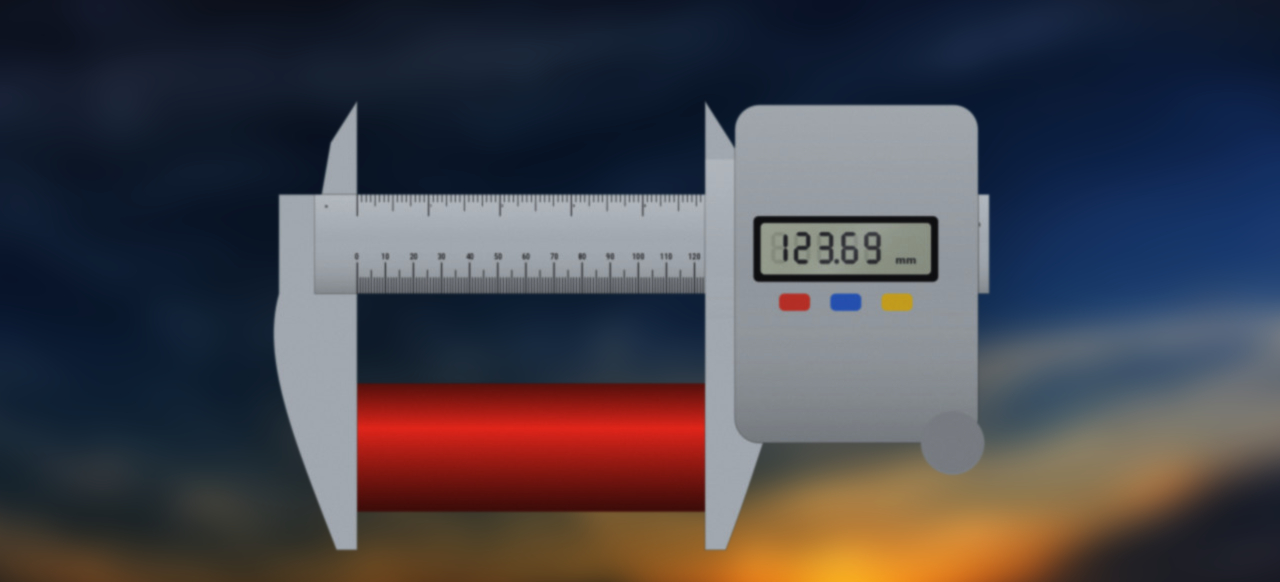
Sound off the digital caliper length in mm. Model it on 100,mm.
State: 123.69,mm
